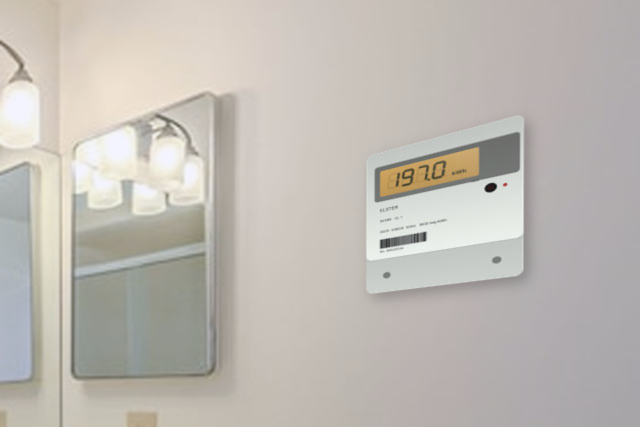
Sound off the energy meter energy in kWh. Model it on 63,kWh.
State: 197.0,kWh
